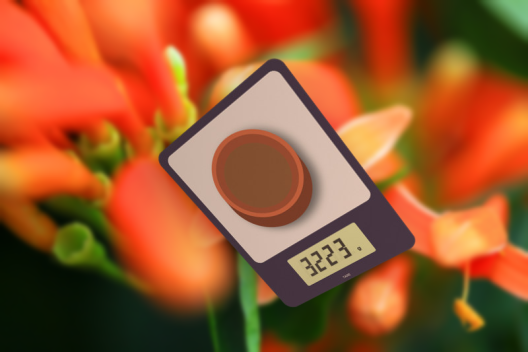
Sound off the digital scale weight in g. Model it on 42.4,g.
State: 3223,g
